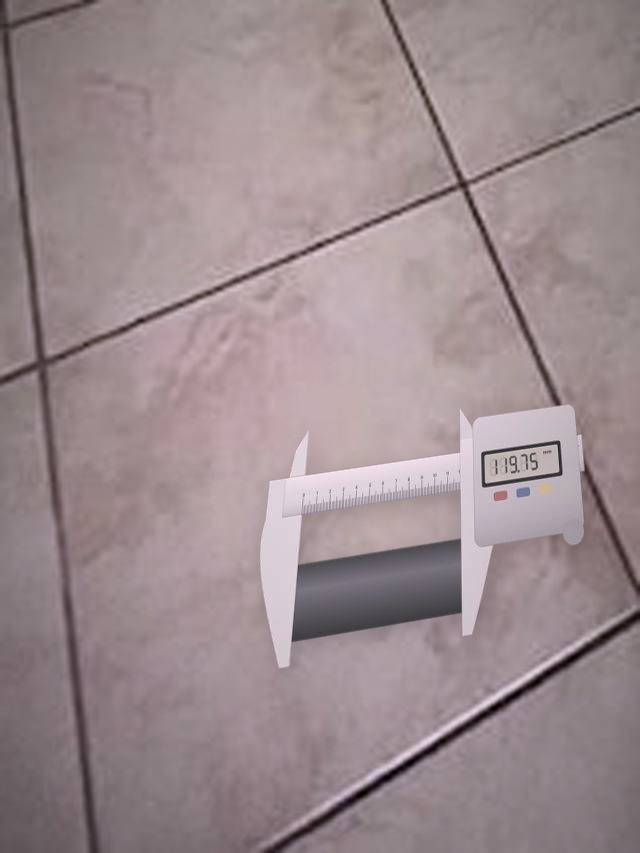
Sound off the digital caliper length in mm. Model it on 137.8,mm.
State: 119.75,mm
